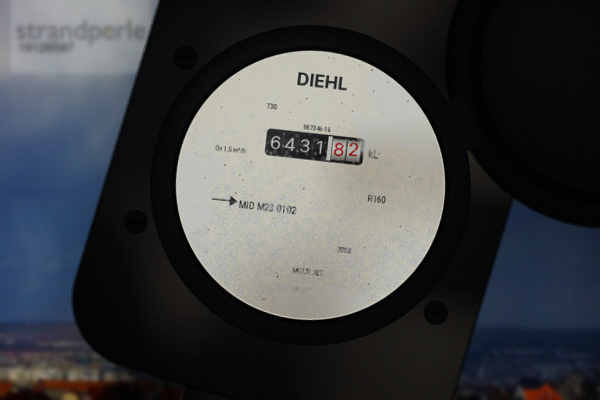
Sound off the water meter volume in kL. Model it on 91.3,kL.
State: 6431.82,kL
